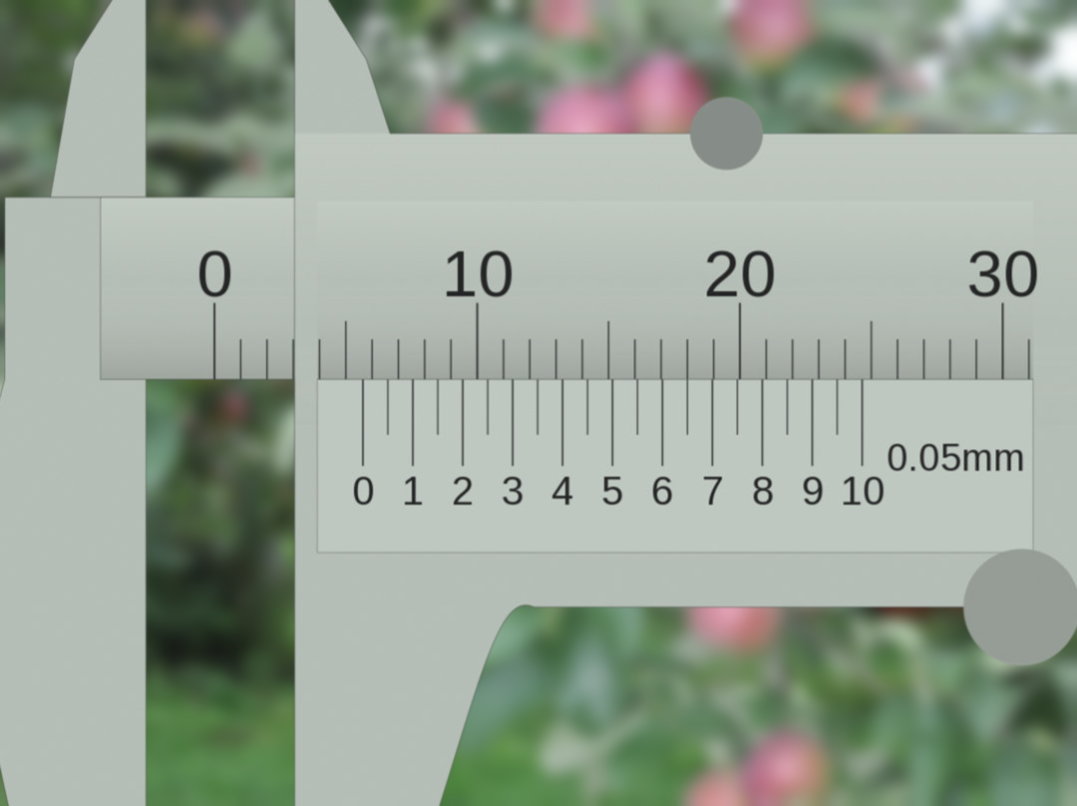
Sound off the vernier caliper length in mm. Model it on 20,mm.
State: 5.65,mm
